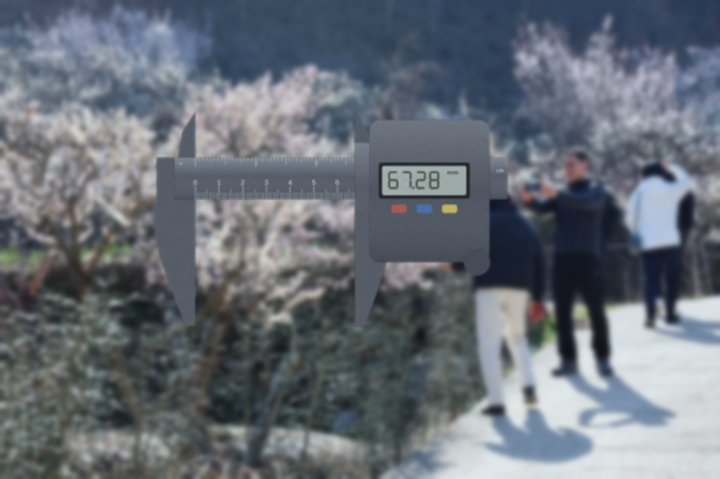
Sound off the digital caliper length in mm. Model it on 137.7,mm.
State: 67.28,mm
